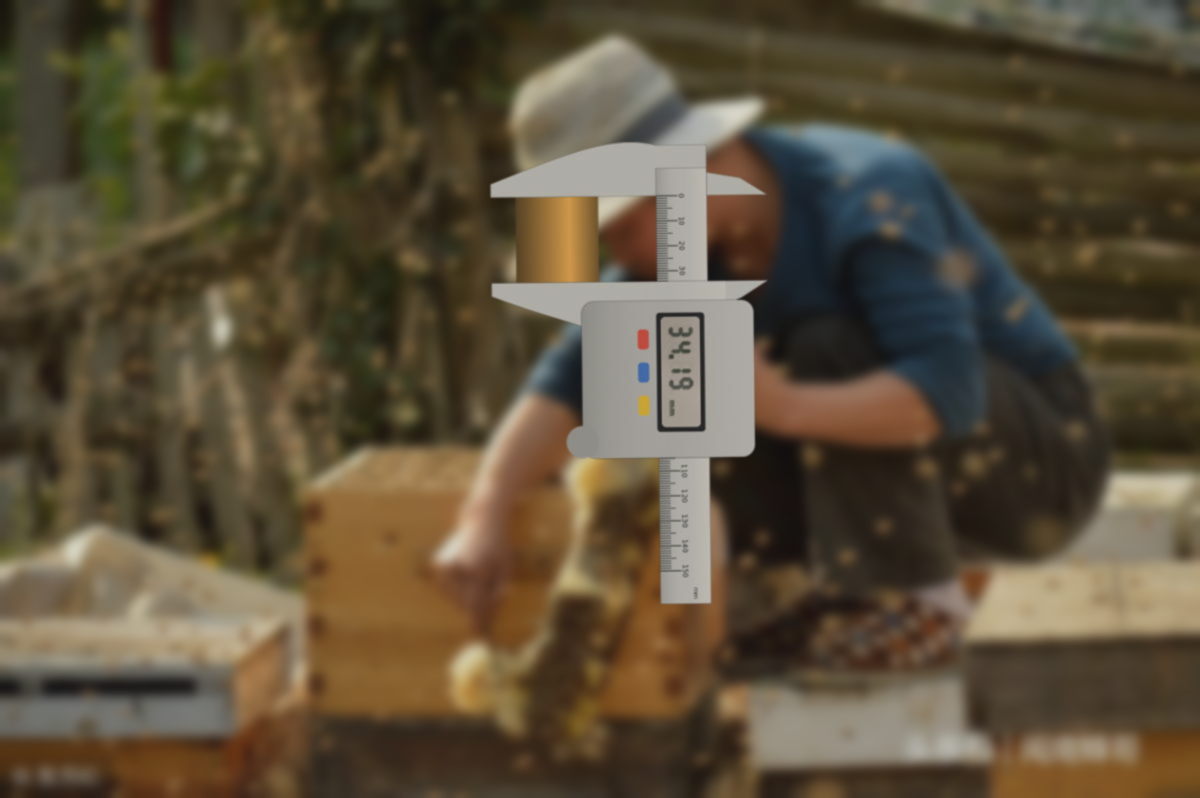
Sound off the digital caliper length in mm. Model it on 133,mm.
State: 34.19,mm
